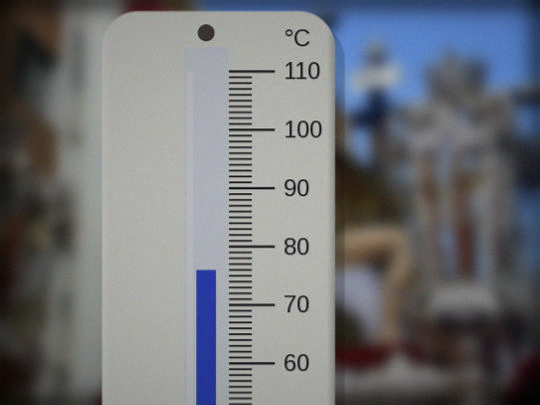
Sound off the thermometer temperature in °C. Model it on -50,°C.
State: 76,°C
